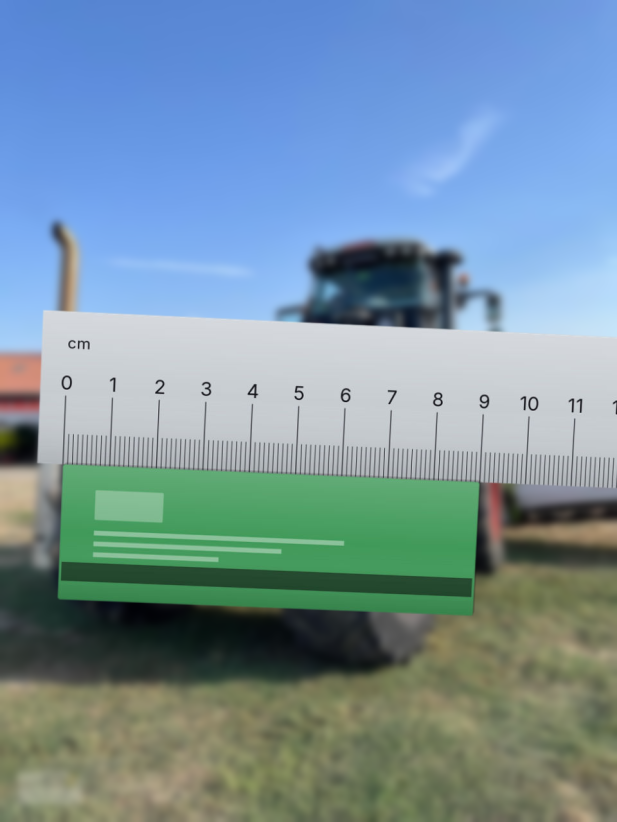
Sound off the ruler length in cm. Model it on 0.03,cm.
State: 9,cm
